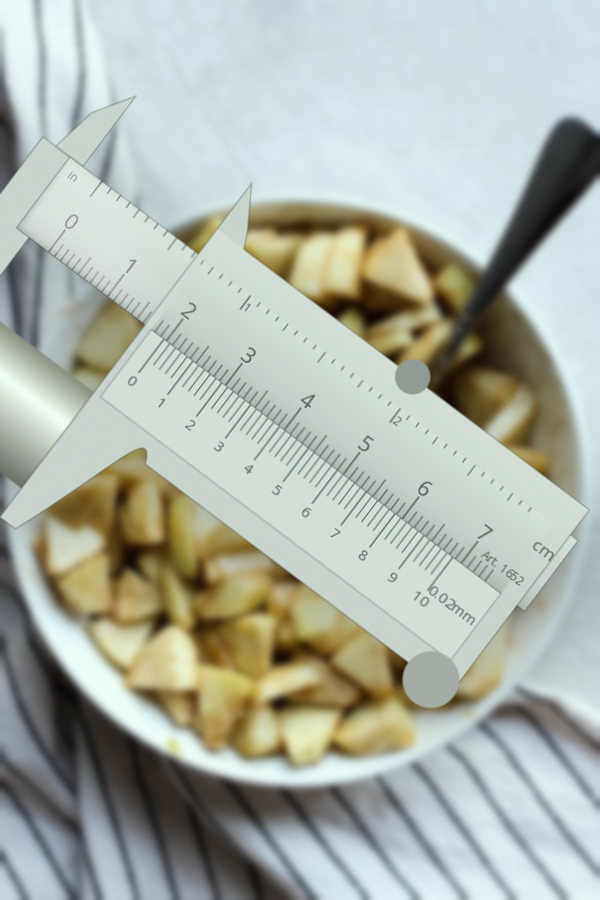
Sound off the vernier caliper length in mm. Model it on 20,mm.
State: 19.6,mm
